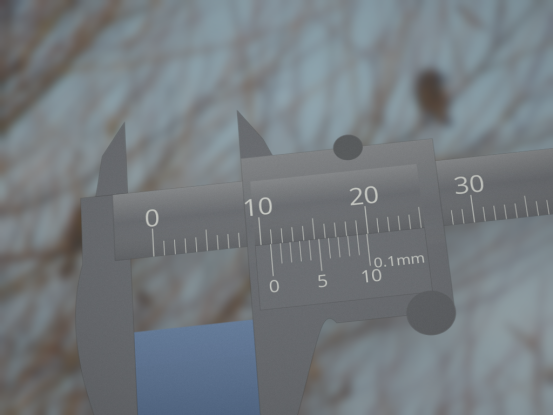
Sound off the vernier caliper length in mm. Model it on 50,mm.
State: 10.9,mm
